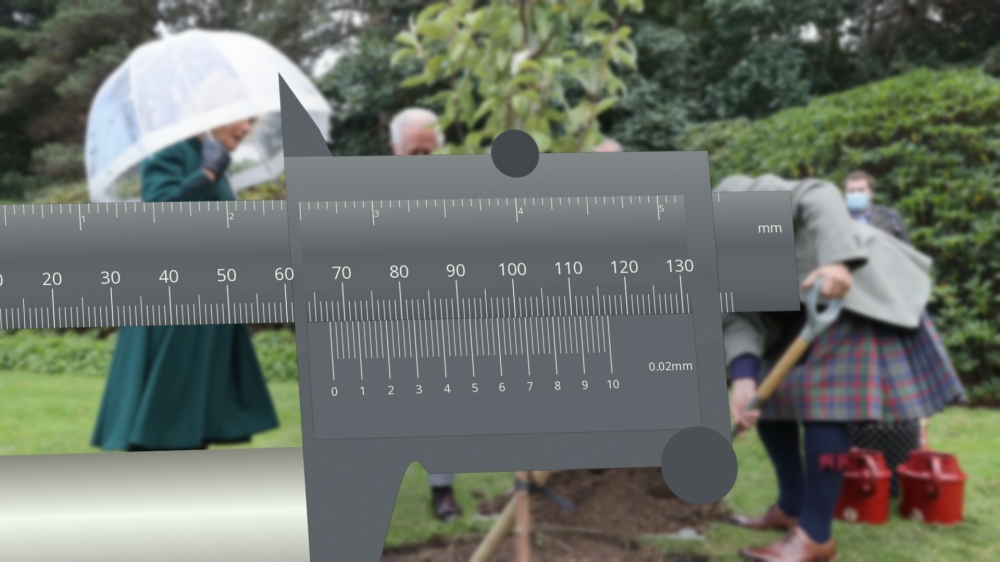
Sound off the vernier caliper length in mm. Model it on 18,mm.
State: 67.4,mm
